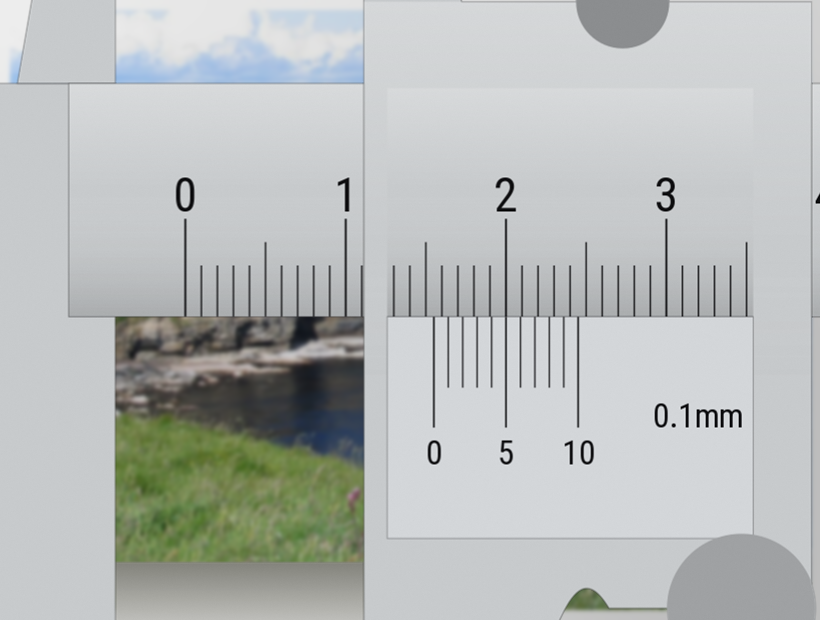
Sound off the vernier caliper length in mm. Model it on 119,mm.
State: 15.5,mm
